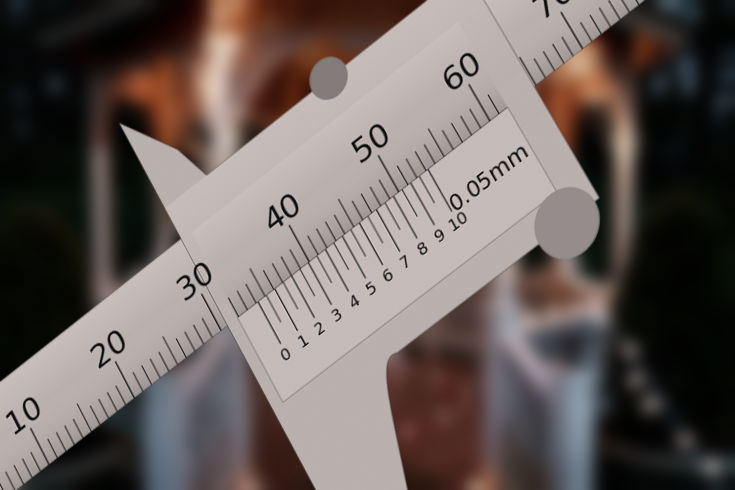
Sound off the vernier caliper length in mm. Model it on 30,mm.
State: 34.2,mm
